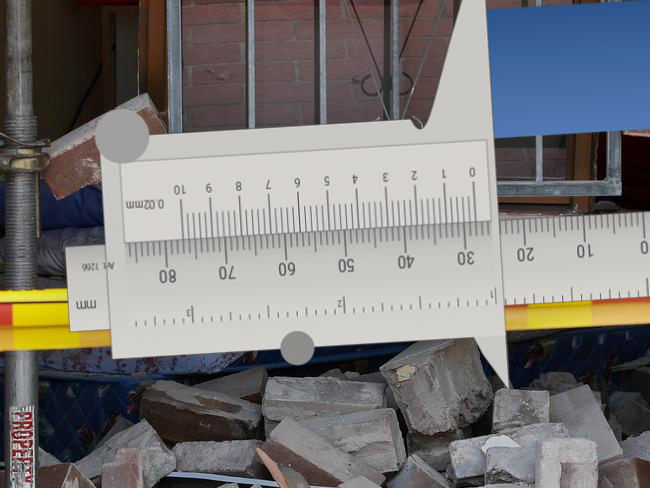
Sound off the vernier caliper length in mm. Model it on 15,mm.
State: 28.0,mm
